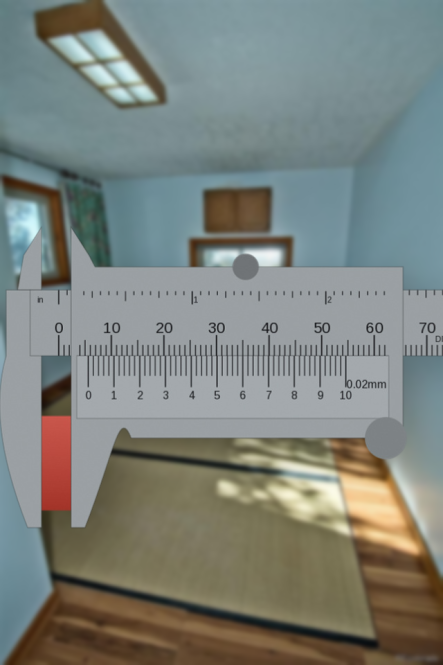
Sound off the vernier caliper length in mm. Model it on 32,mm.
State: 5.6,mm
